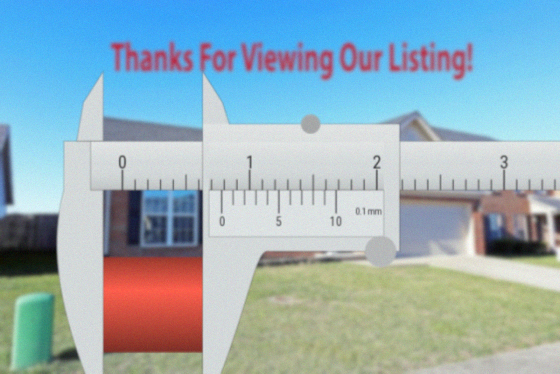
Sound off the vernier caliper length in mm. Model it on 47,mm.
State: 7.8,mm
